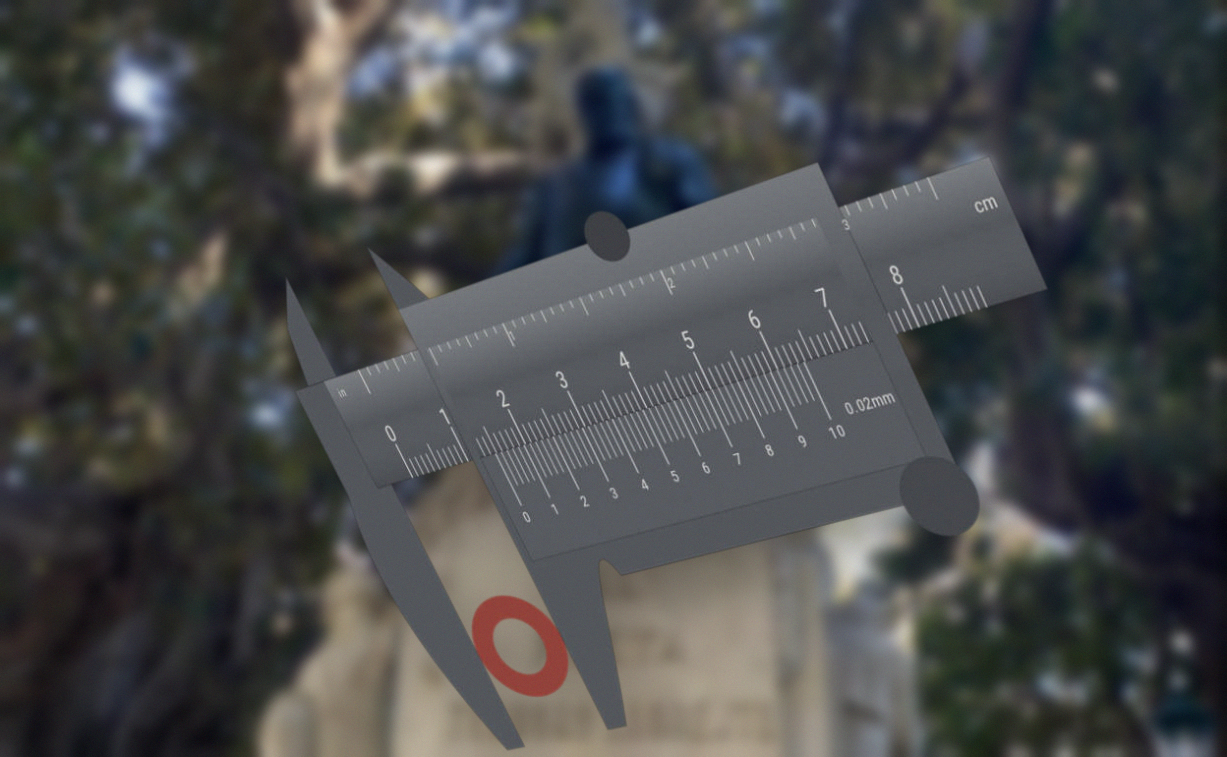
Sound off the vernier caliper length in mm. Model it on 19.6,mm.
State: 14.8,mm
